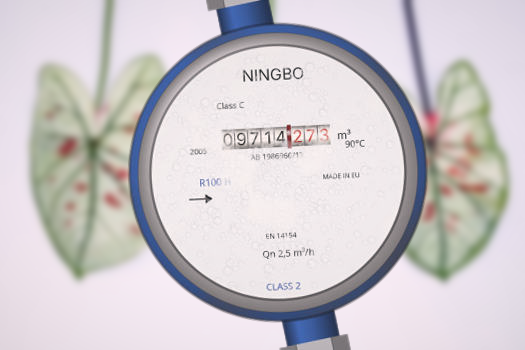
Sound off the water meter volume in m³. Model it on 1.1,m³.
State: 9714.273,m³
